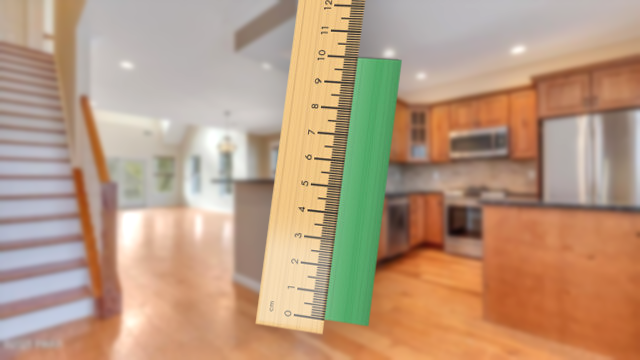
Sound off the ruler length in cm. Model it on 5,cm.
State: 10,cm
